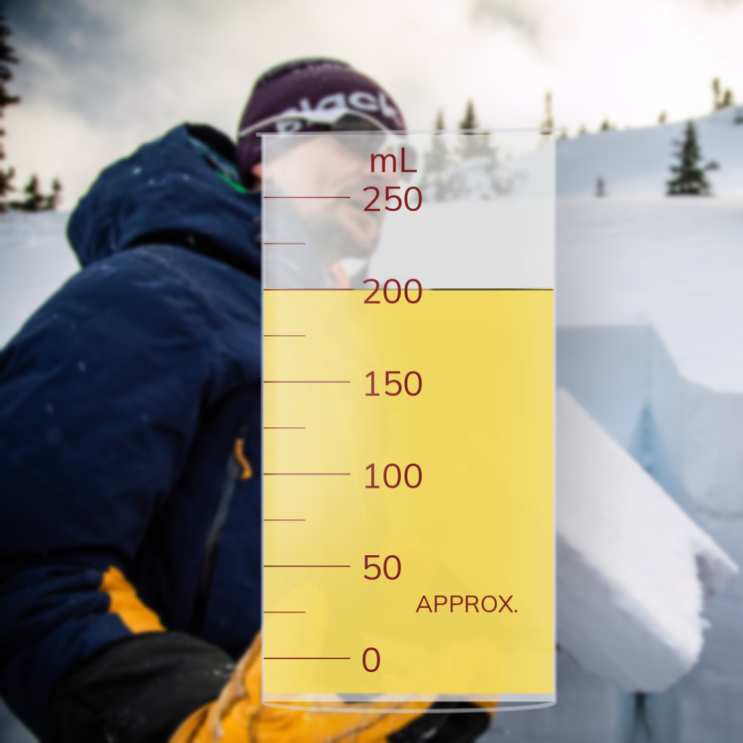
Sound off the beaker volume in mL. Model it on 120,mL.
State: 200,mL
